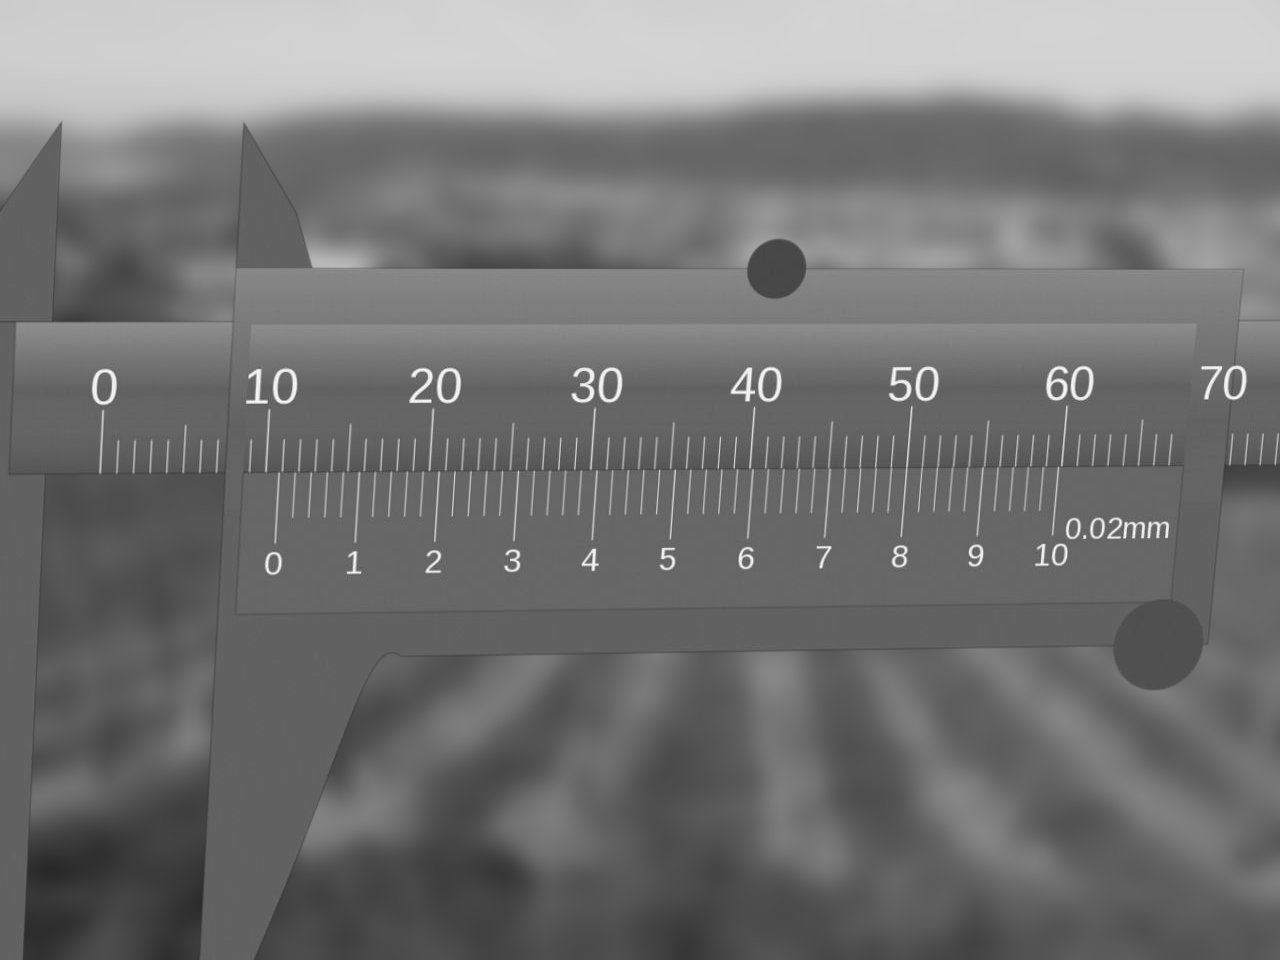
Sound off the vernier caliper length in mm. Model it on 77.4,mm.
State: 10.8,mm
